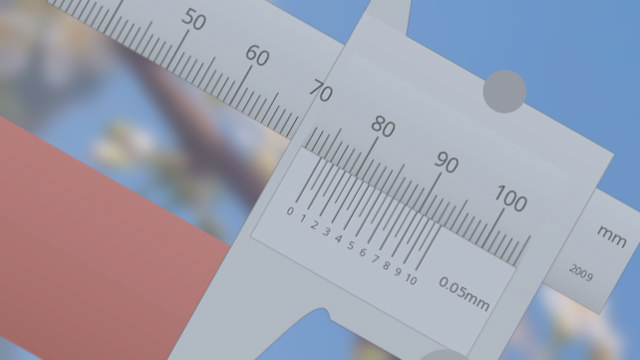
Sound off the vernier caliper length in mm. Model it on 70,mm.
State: 74.6,mm
